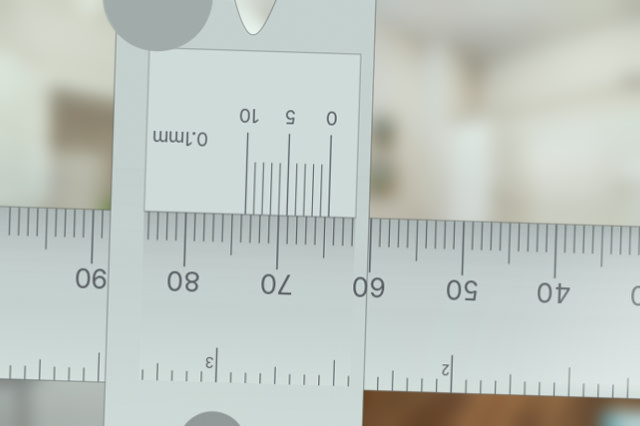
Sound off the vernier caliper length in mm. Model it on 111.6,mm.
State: 64.6,mm
